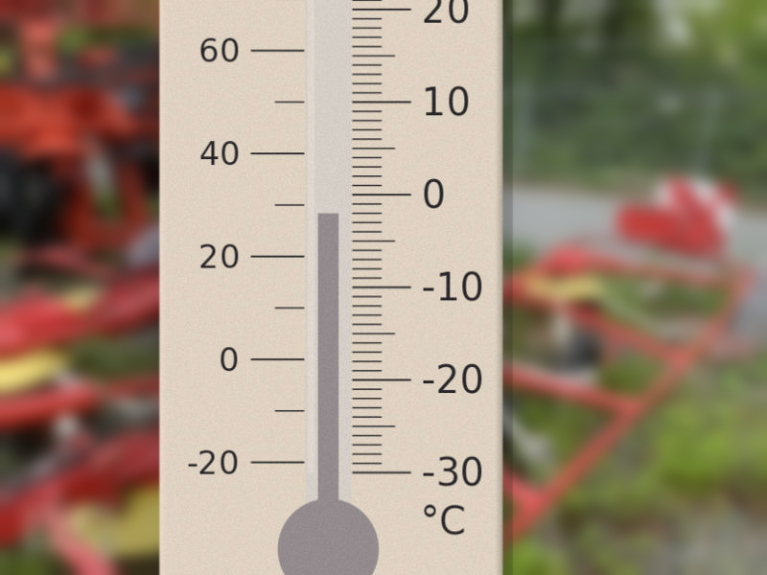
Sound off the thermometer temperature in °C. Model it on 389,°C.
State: -2,°C
